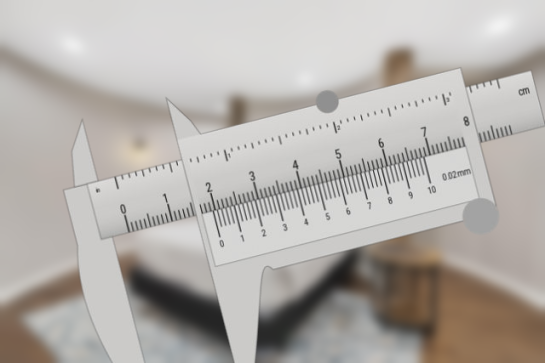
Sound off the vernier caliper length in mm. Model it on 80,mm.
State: 19.5,mm
